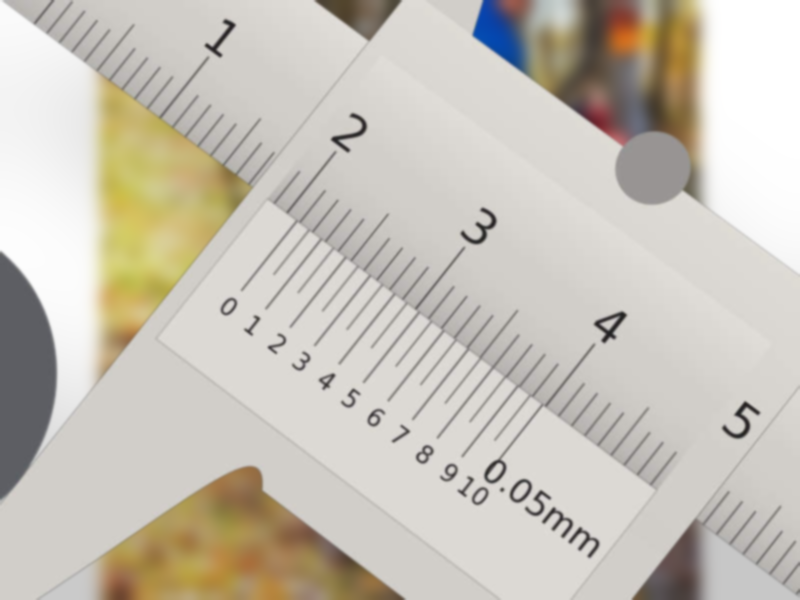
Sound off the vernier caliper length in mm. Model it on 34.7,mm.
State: 20.8,mm
